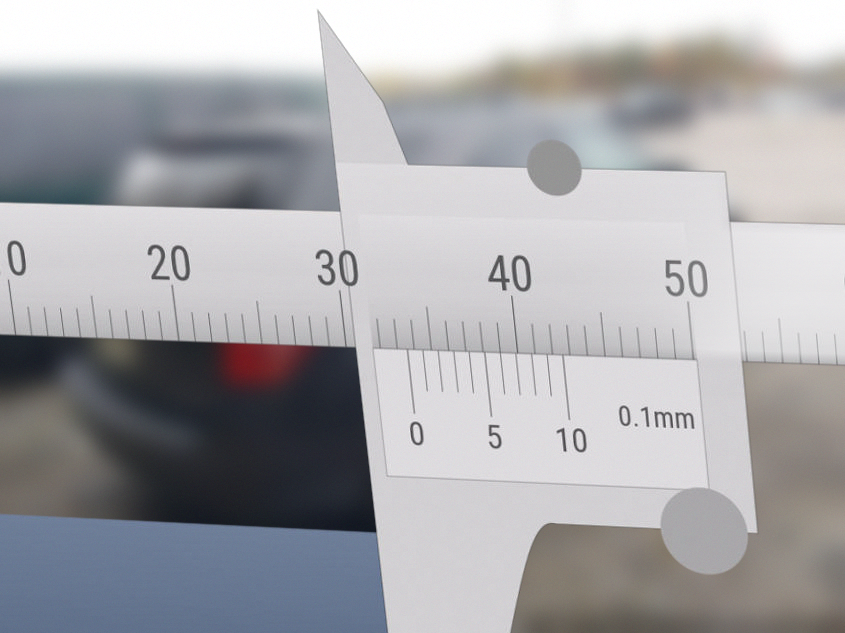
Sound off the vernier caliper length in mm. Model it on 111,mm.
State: 33.6,mm
